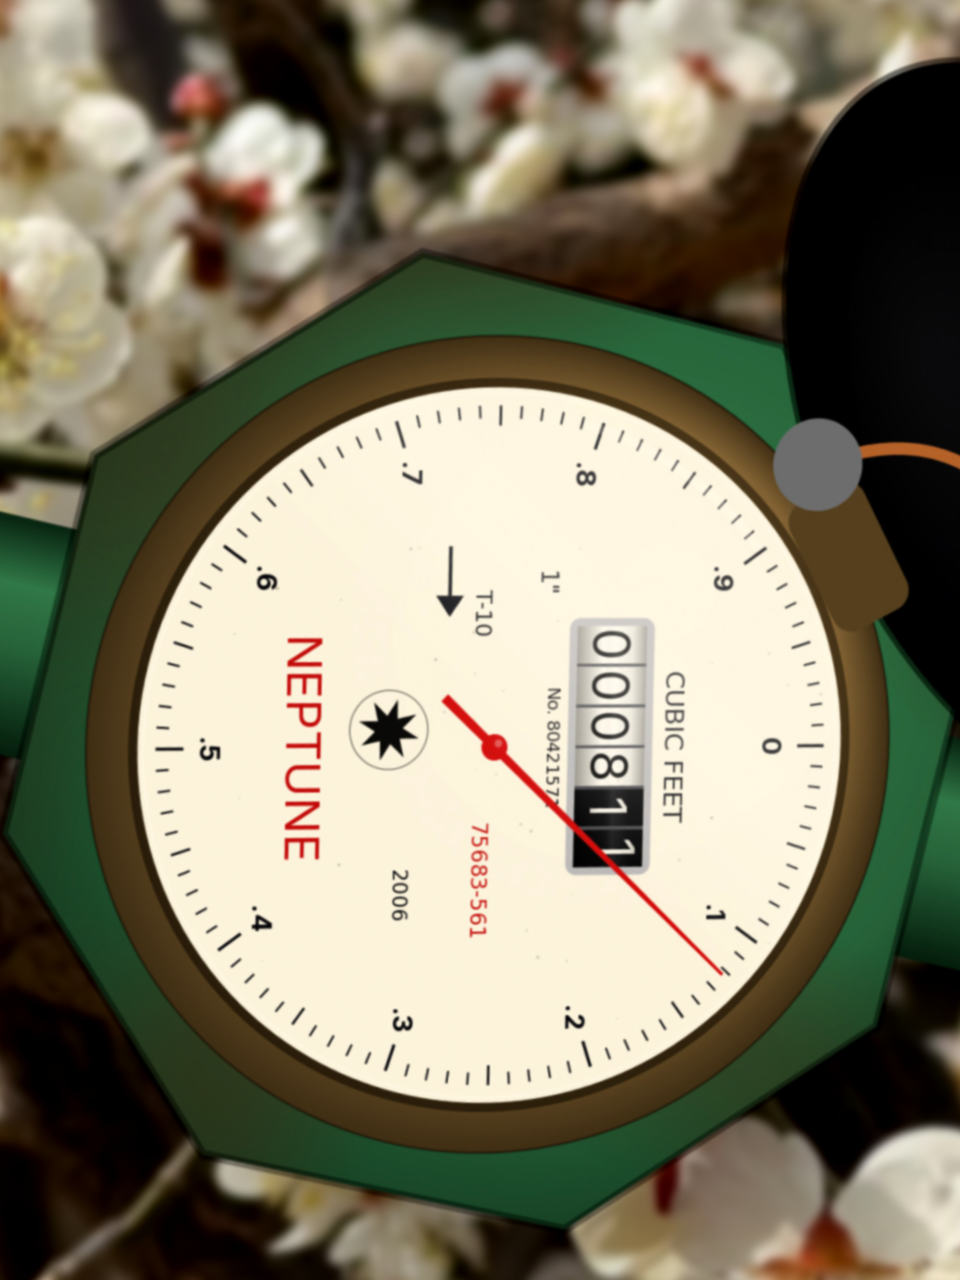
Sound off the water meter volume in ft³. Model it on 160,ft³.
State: 811.12,ft³
